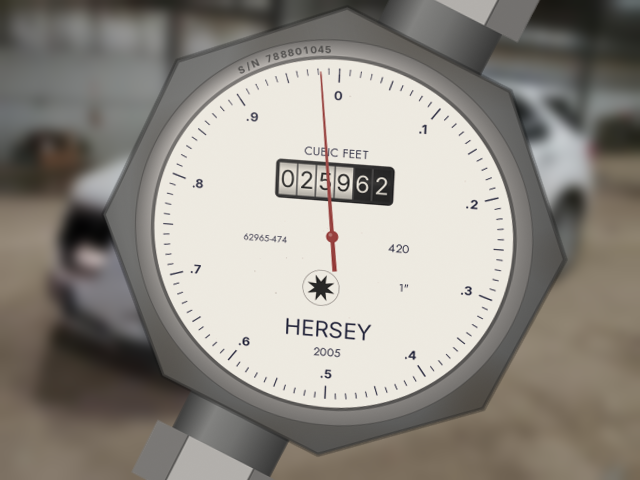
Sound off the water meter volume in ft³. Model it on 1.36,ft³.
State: 25961.98,ft³
